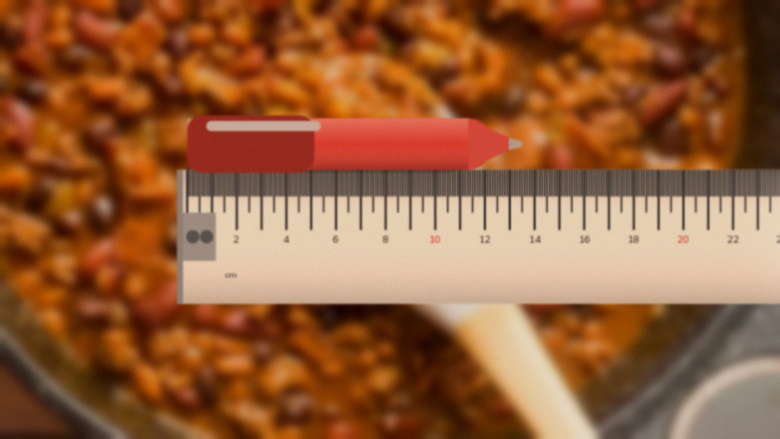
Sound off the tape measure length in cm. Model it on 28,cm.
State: 13.5,cm
